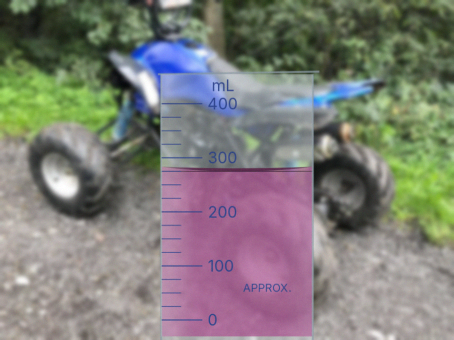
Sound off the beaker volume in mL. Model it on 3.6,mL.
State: 275,mL
